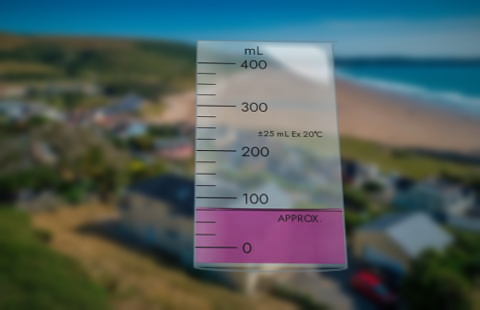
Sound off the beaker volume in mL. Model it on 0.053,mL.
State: 75,mL
